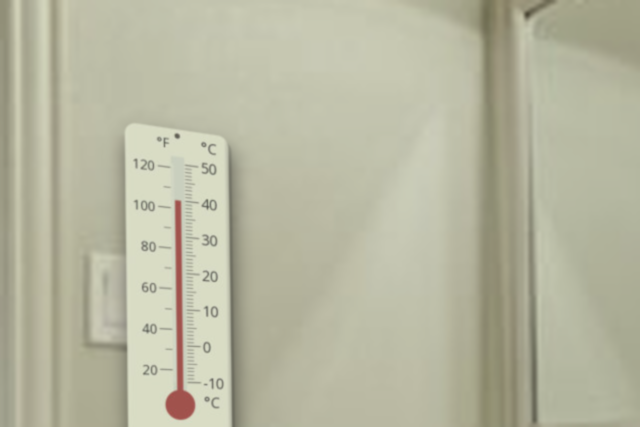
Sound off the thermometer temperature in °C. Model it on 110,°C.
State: 40,°C
